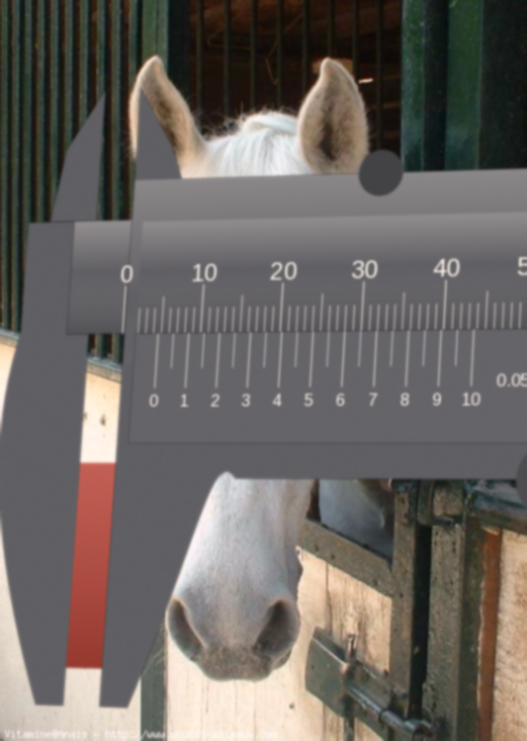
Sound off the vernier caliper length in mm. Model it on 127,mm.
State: 4.6,mm
